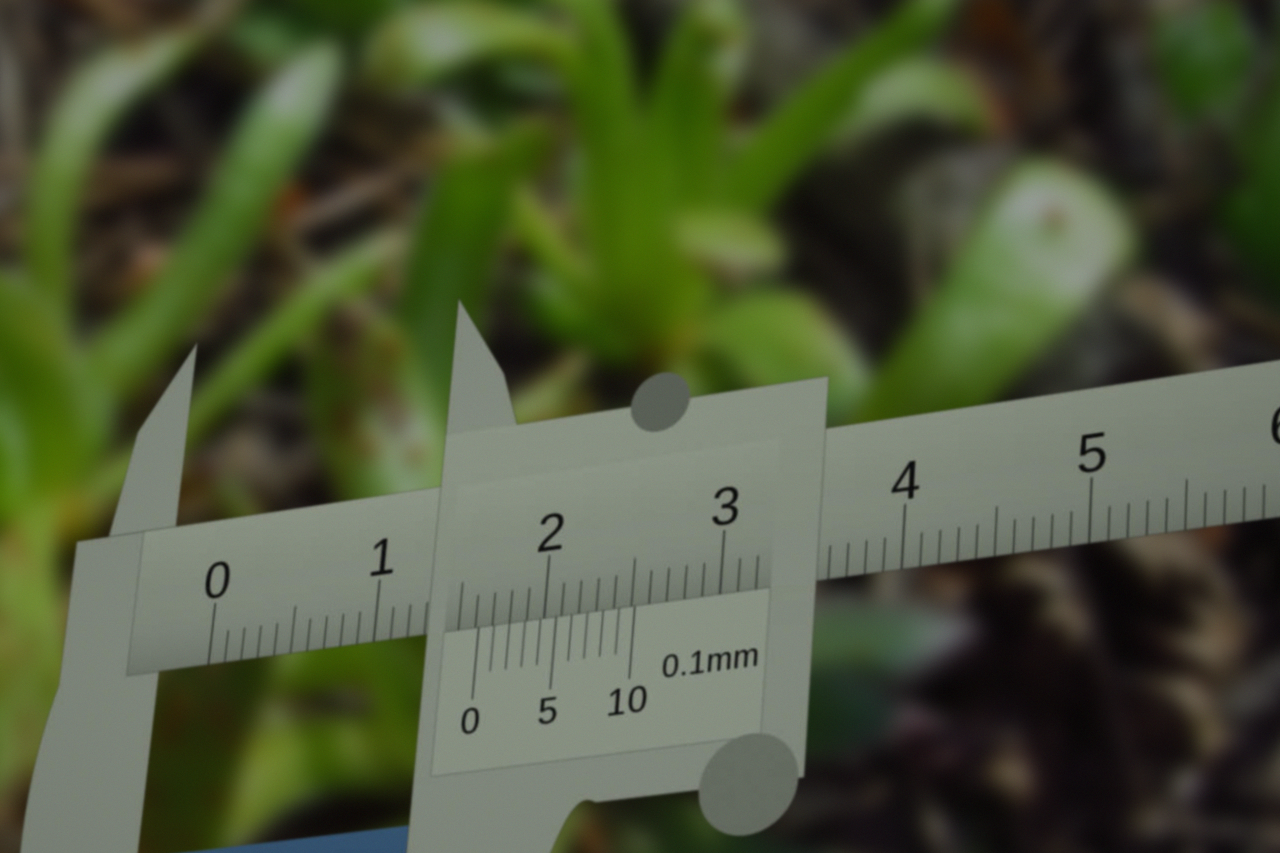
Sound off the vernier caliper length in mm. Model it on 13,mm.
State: 16.2,mm
